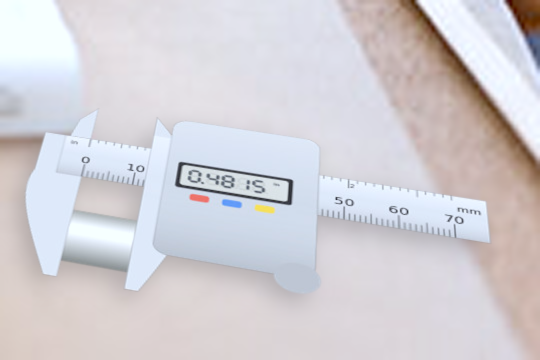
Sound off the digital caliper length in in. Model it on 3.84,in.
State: 0.4815,in
